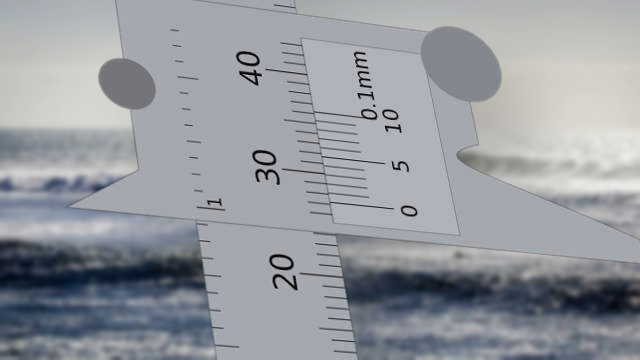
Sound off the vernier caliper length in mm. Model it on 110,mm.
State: 27.2,mm
